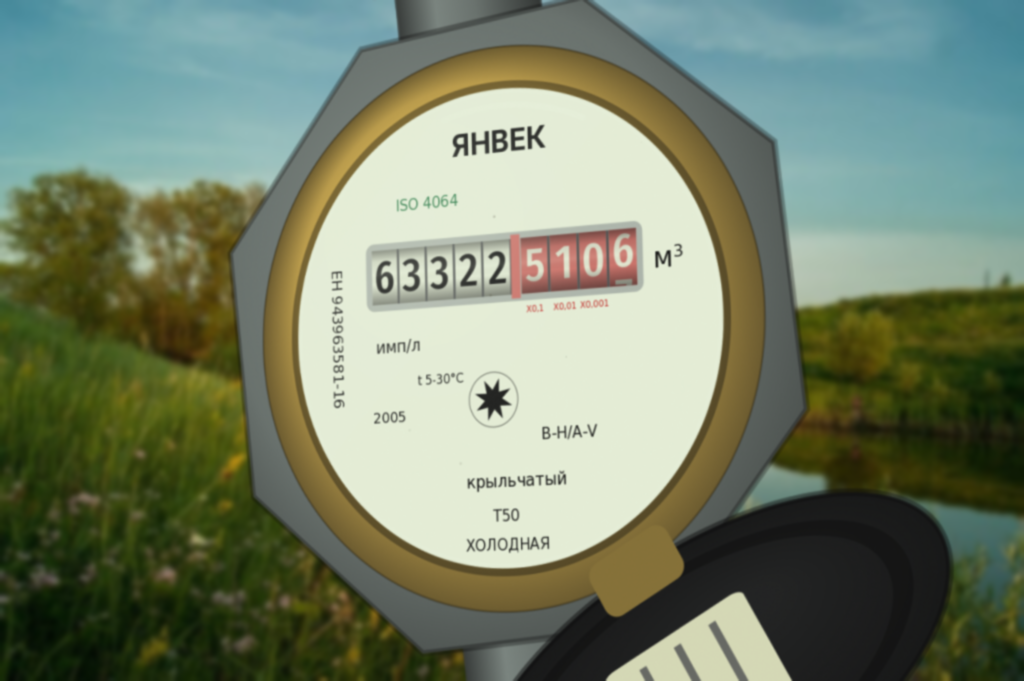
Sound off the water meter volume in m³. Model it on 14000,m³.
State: 63322.5106,m³
